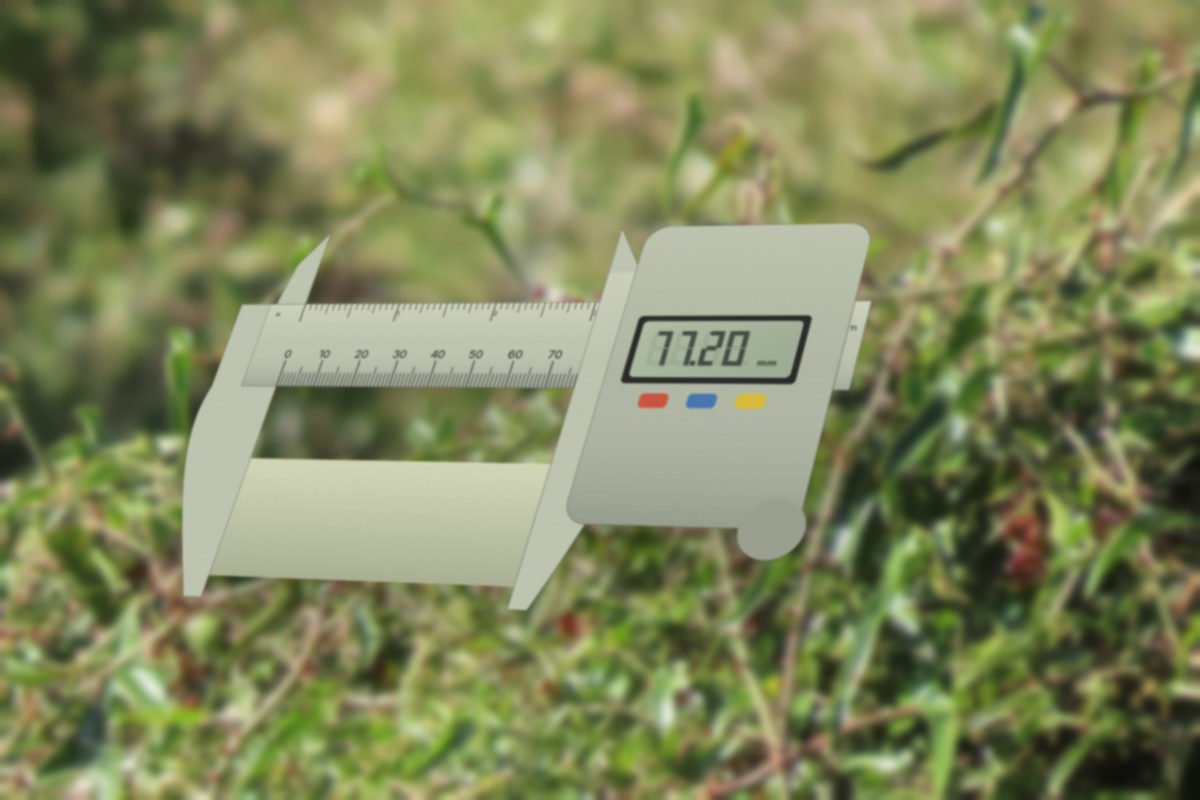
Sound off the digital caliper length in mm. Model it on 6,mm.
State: 77.20,mm
